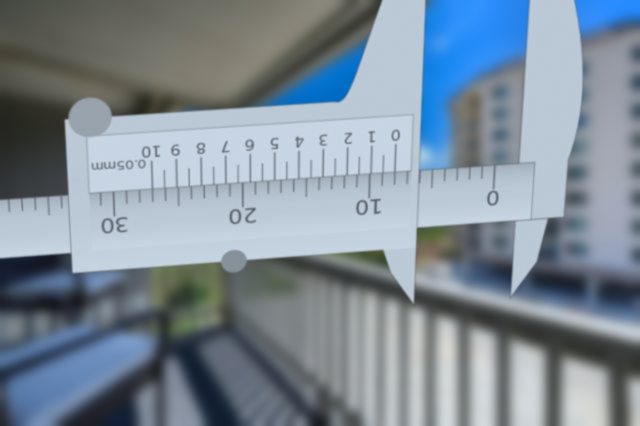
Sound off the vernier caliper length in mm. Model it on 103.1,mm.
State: 8.0,mm
